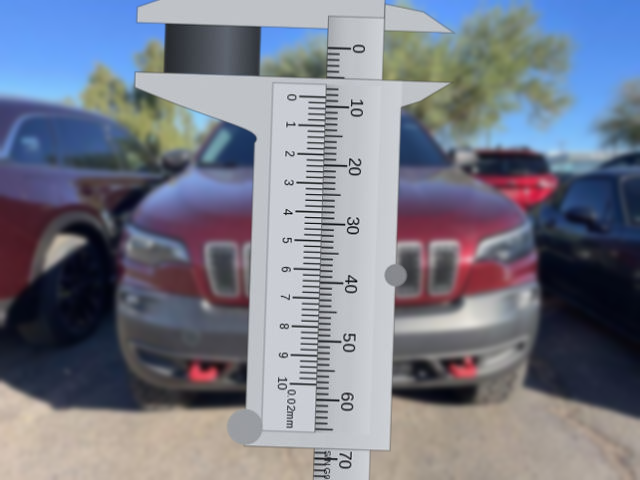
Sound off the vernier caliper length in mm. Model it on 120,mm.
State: 8.4,mm
